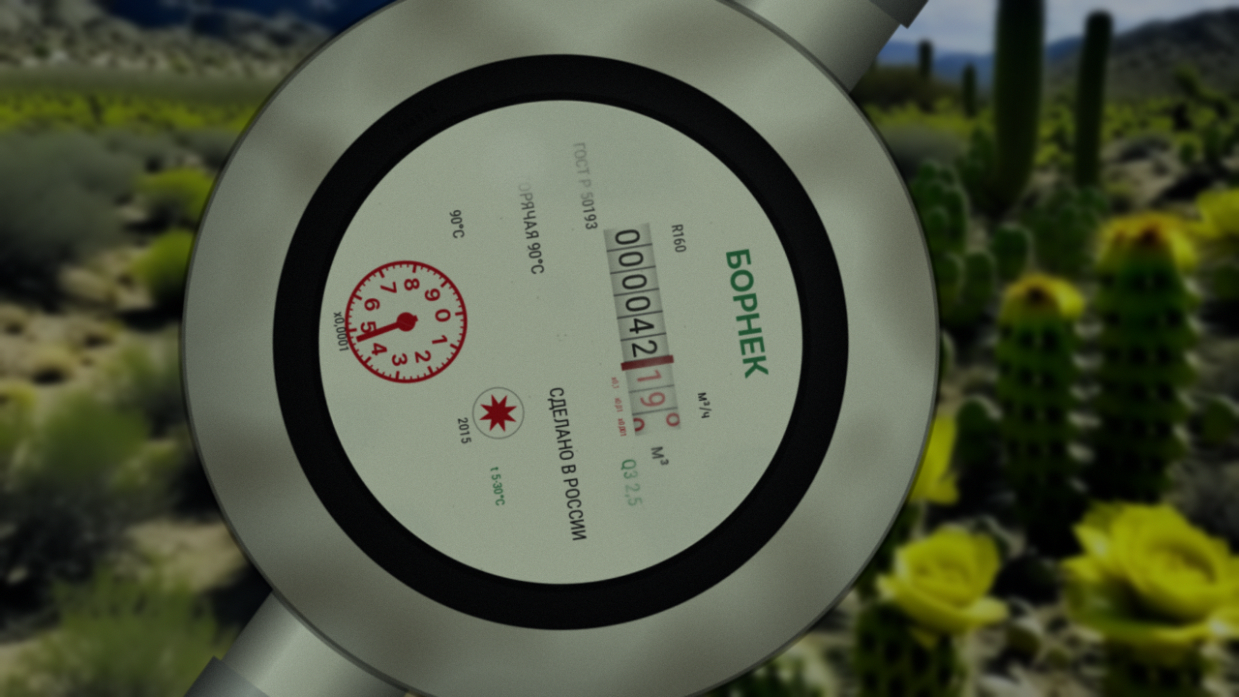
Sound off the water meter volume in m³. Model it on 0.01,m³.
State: 42.1984,m³
